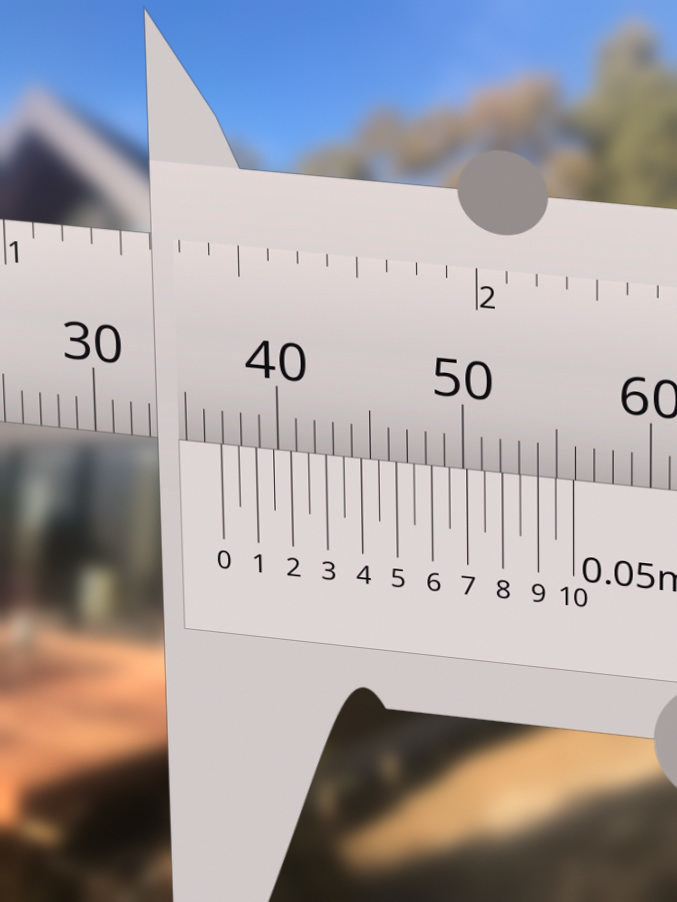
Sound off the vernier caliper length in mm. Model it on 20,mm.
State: 36.9,mm
